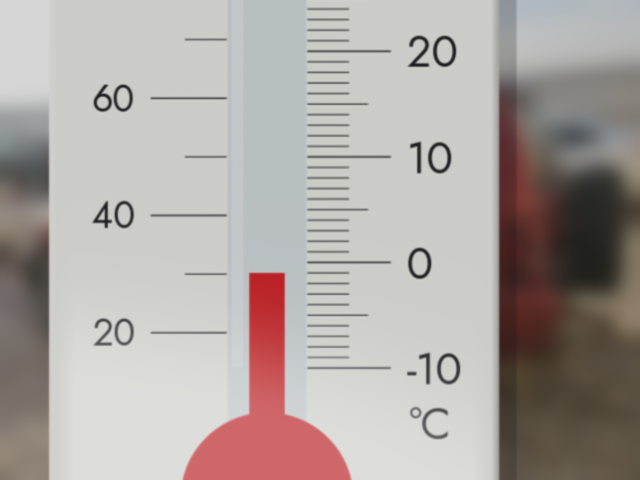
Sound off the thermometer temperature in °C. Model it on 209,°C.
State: -1,°C
